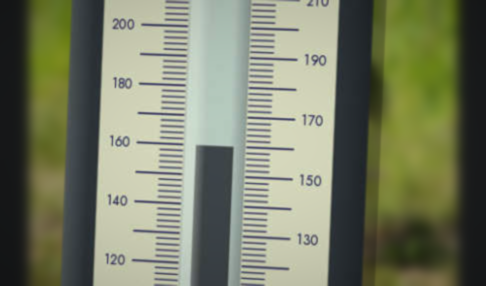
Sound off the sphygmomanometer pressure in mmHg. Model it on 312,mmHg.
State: 160,mmHg
